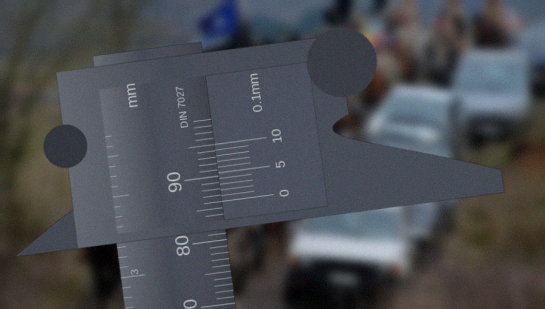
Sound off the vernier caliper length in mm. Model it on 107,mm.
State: 86.0,mm
